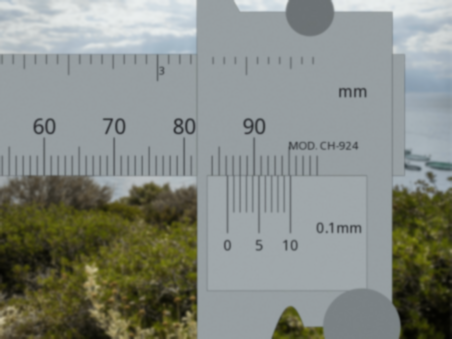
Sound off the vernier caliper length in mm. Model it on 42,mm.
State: 86.2,mm
